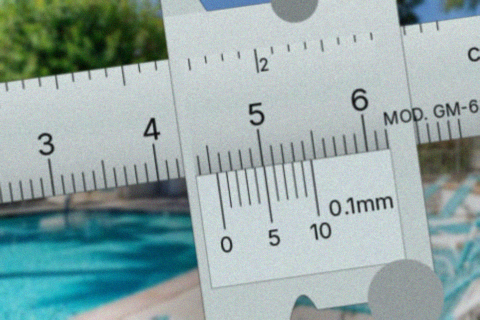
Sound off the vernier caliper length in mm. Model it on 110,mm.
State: 45.6,mm
